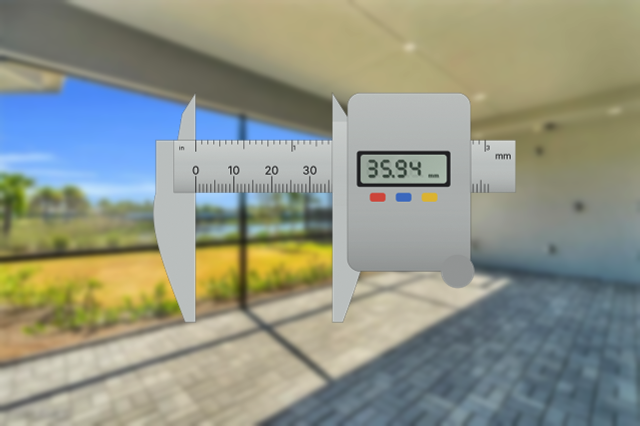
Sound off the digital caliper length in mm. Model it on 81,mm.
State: 35.94,mm
